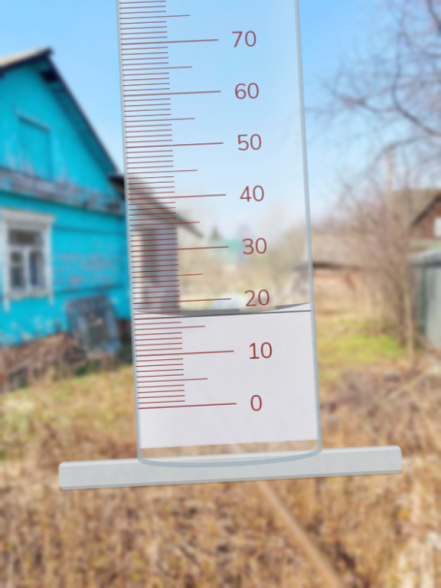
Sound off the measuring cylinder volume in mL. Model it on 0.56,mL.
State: 17,mL
